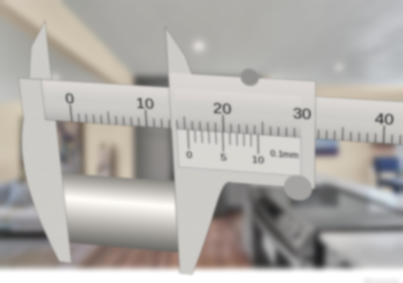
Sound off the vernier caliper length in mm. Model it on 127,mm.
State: 15.4,mm
